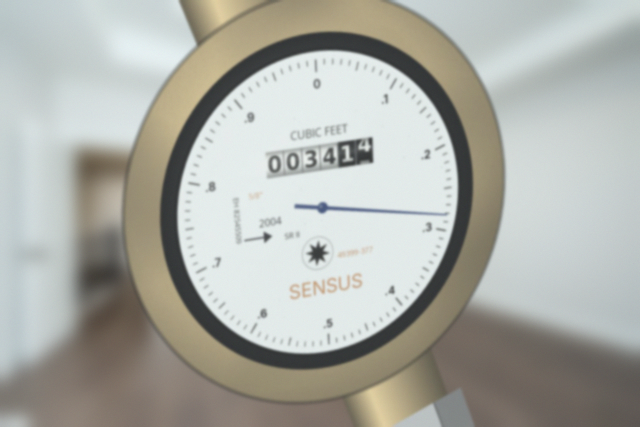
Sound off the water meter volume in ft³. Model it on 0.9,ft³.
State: 3414.28,ft³
